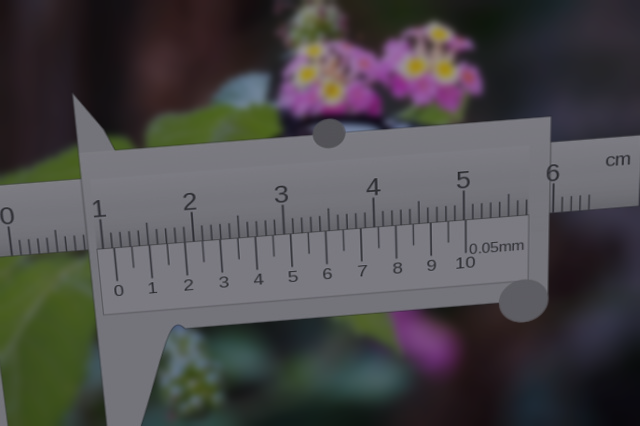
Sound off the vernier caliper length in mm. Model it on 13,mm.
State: 11.2,mm
